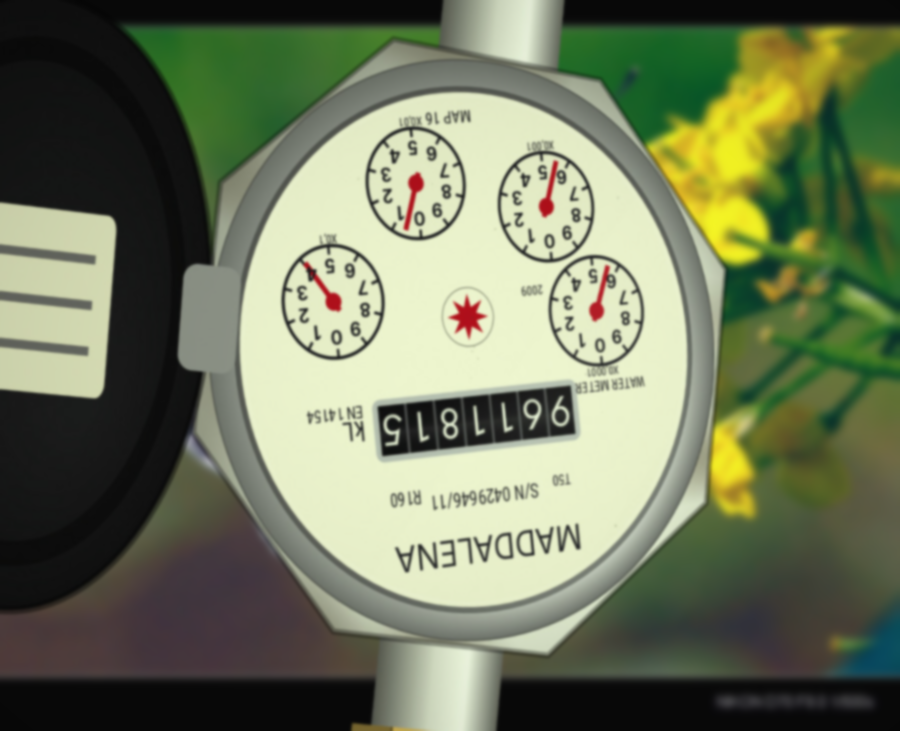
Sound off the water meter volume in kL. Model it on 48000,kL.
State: 9611815.4055,kL
